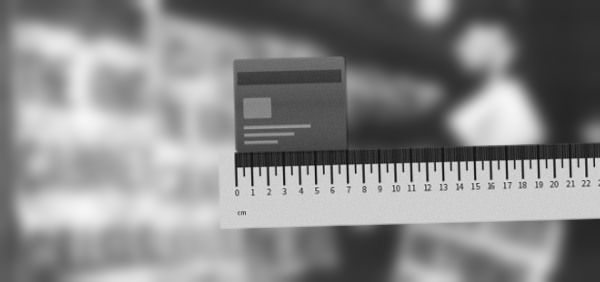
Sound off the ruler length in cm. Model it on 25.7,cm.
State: 7,cm
